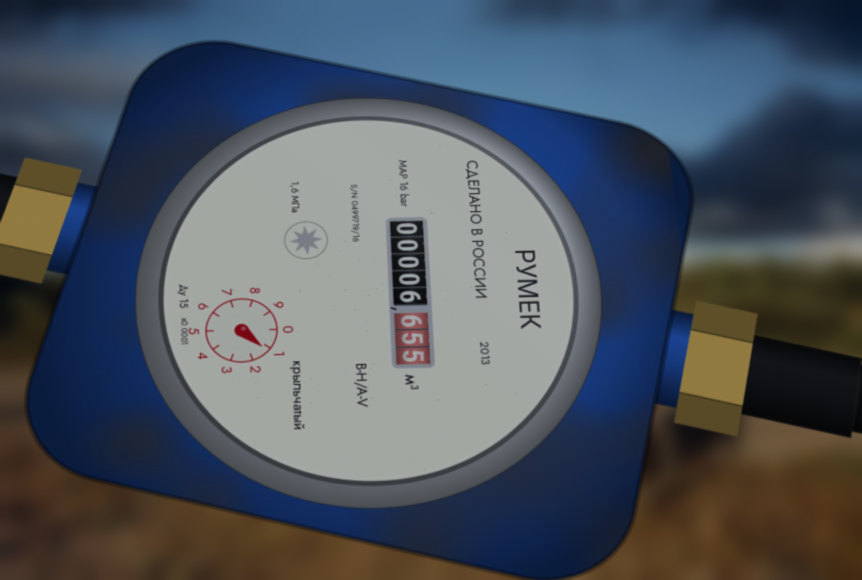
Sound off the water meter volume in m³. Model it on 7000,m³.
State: 6.6551,m³
